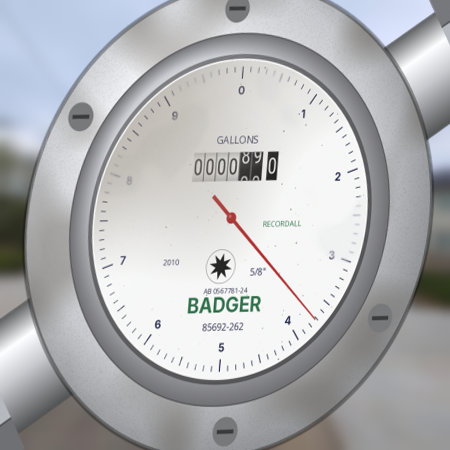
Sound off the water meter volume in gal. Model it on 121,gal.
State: 893.7,gal
